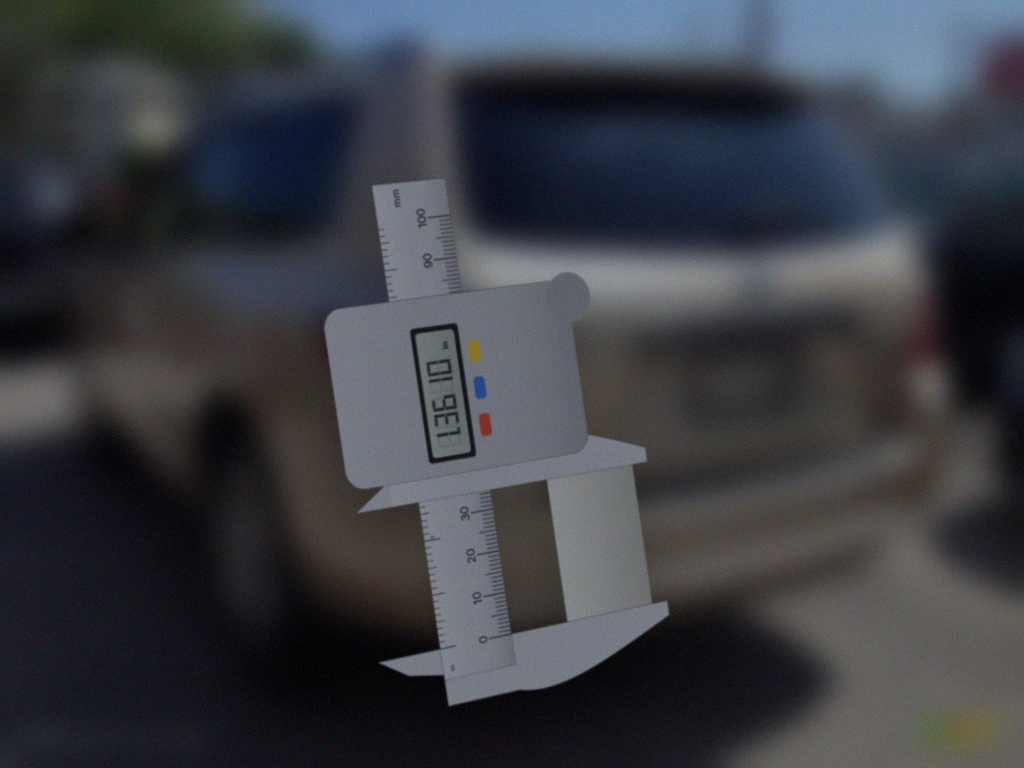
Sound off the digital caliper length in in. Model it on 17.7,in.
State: 1.3610,in
